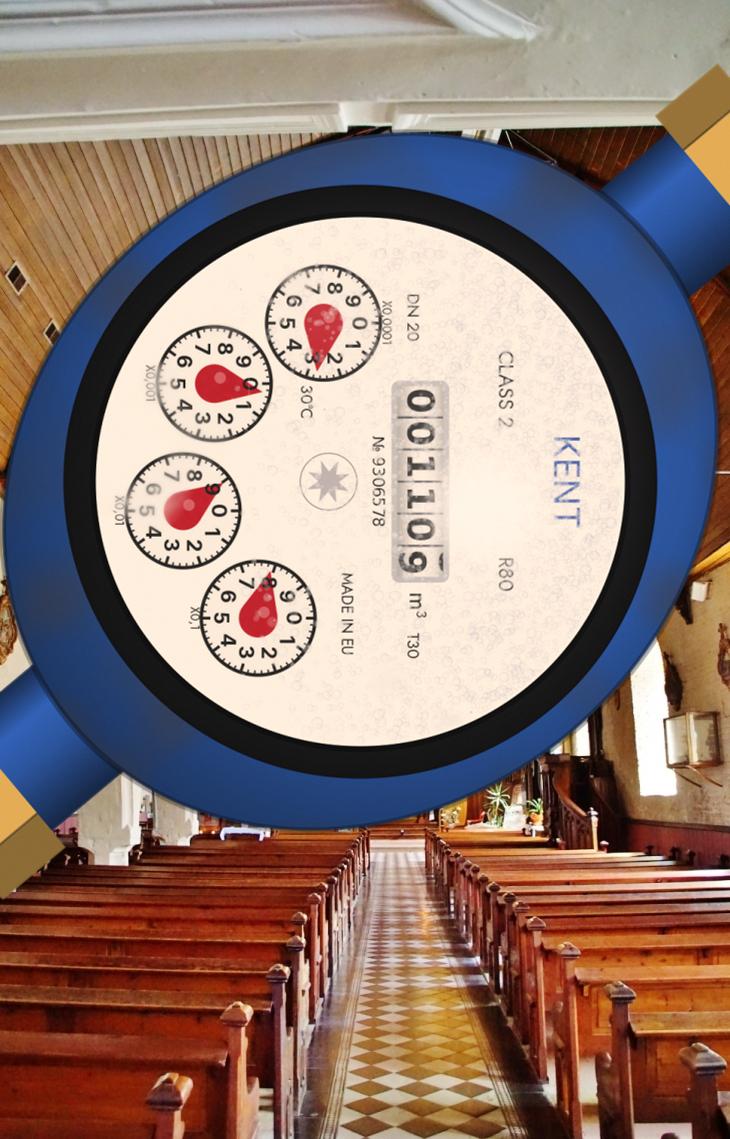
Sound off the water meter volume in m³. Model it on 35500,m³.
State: 1108.7902,m³
